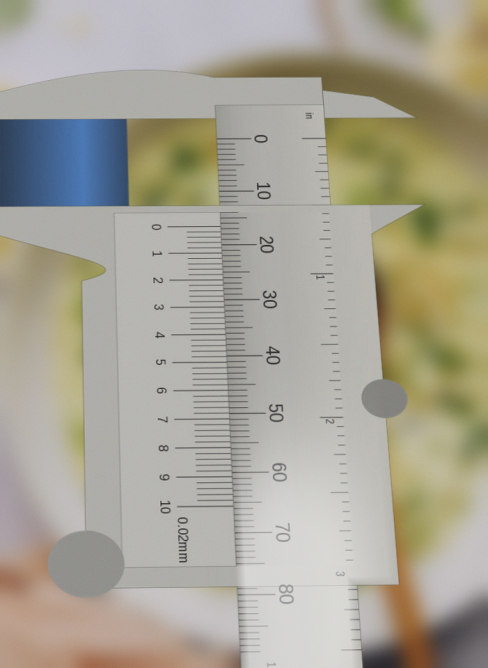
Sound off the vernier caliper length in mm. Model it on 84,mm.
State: 16.6,mm
